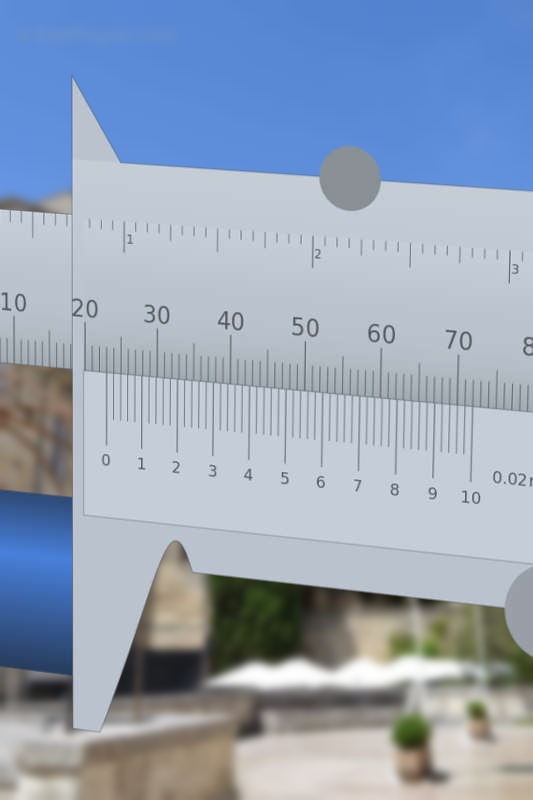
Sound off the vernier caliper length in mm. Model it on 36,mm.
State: 23.0,mm
